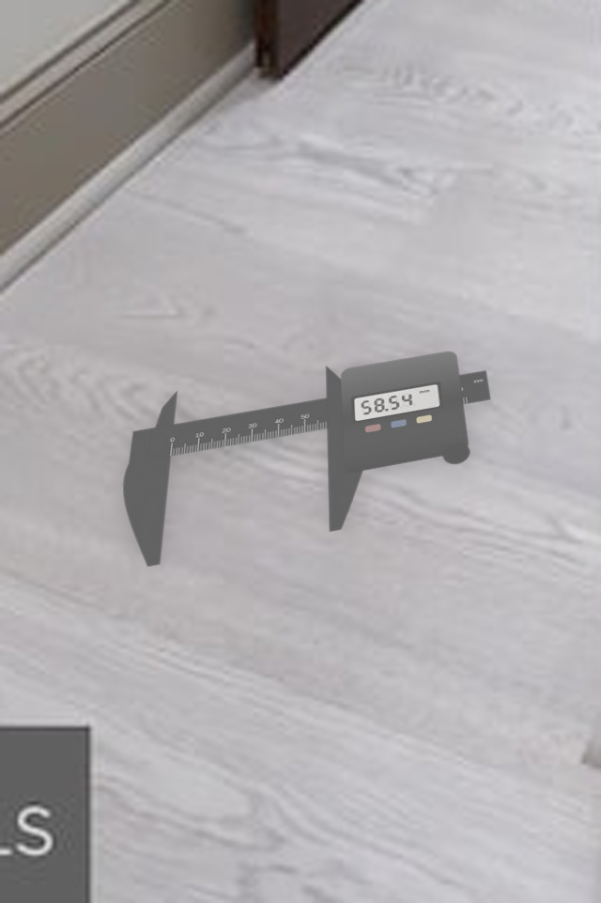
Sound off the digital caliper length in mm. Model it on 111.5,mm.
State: 58.54,mm
